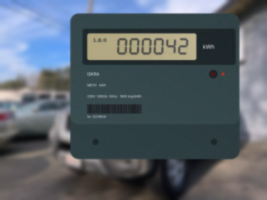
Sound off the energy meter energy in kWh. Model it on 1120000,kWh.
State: 42,kWh
